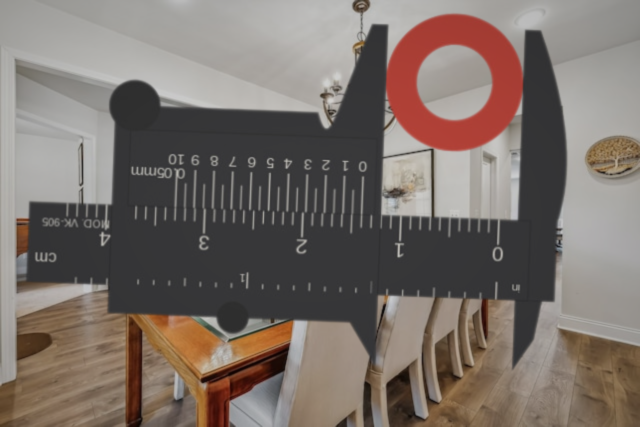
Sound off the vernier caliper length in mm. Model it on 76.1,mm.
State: 14.0,mm
